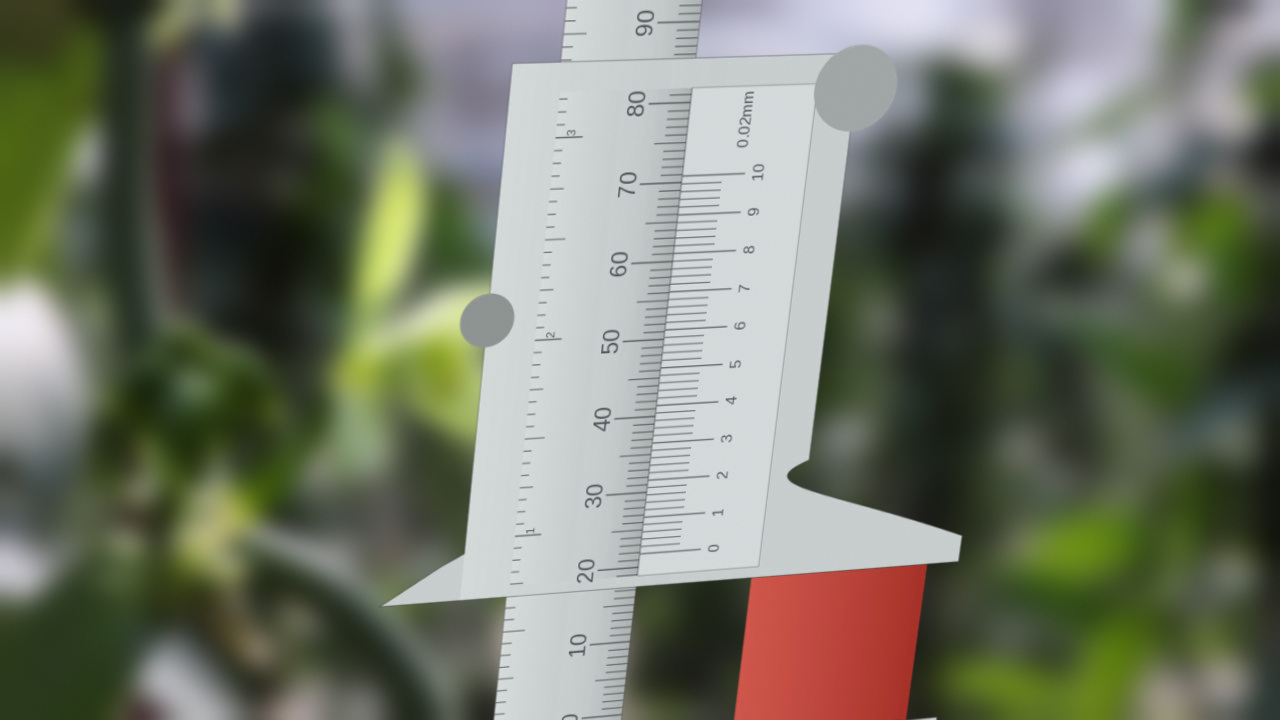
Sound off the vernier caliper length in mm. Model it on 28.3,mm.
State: 21.8,mm
